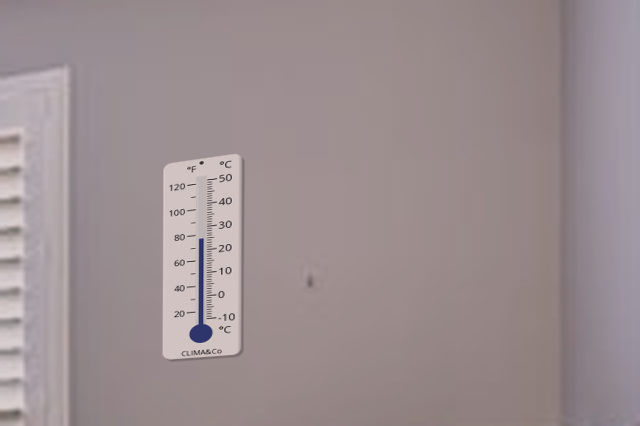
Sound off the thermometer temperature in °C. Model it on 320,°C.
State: 25,°C
